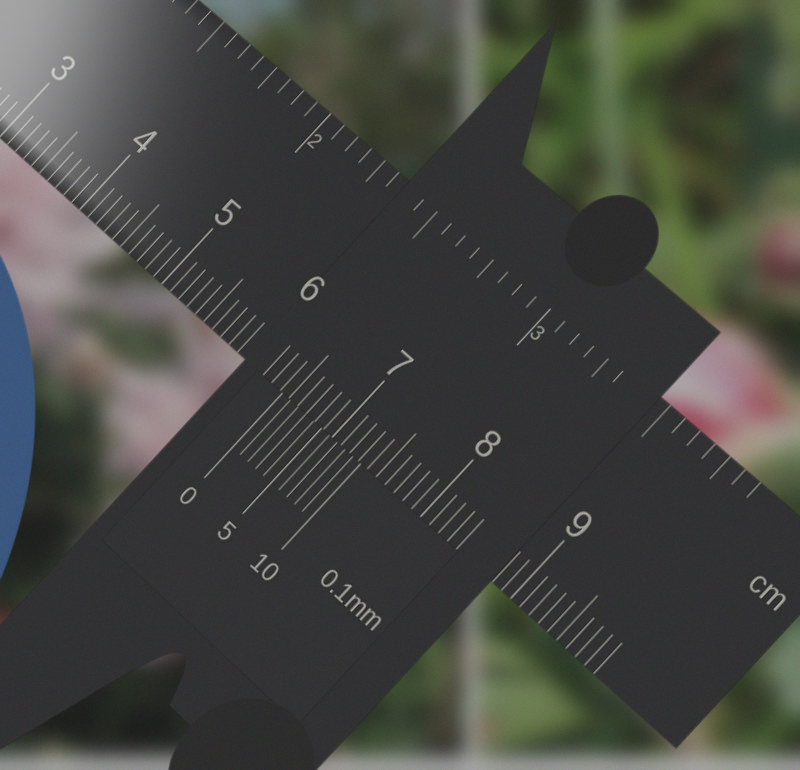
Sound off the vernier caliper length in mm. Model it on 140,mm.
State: 64.3,mm
